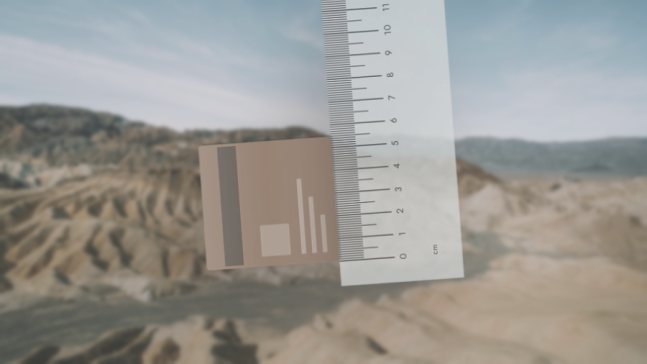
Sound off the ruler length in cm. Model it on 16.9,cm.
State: 5.5,cm
